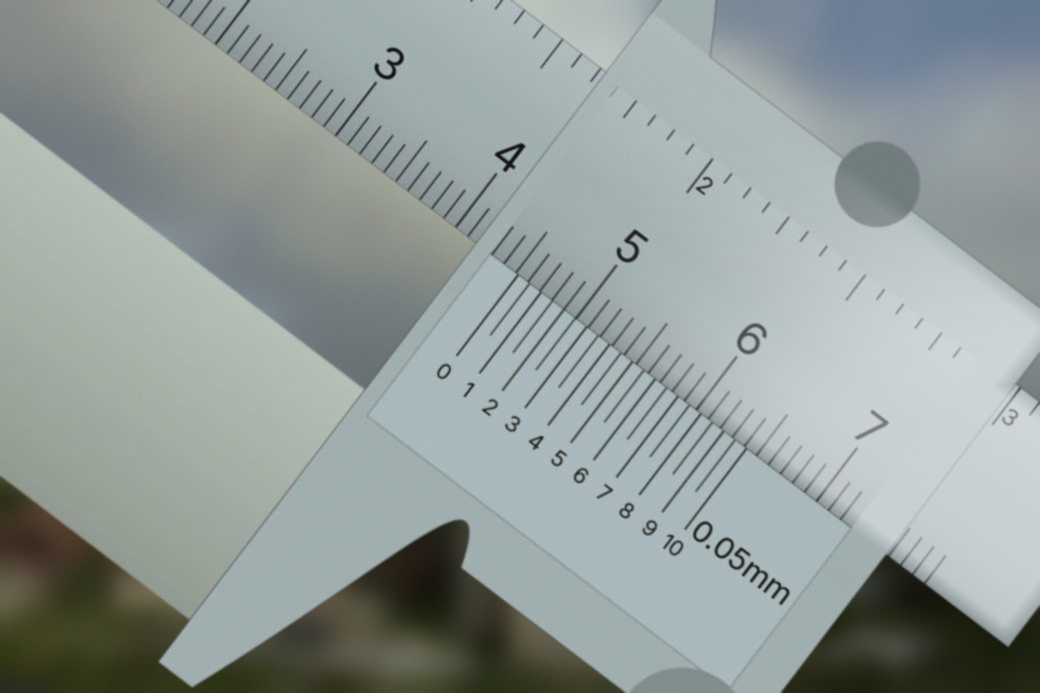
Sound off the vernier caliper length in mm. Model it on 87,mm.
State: 45.2,mm
